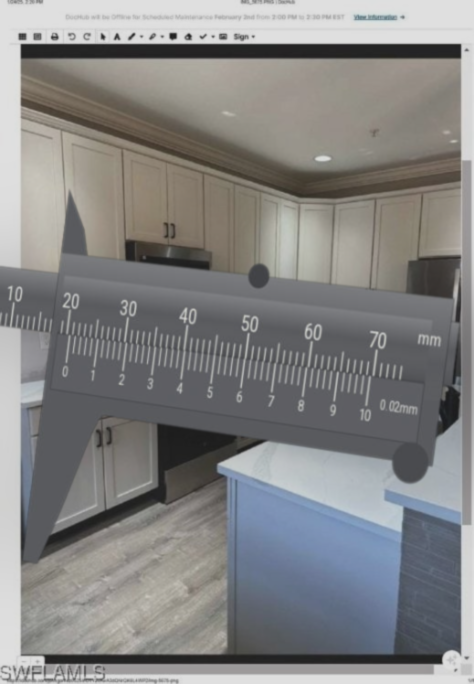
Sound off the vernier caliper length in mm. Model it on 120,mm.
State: 20.5,mm
